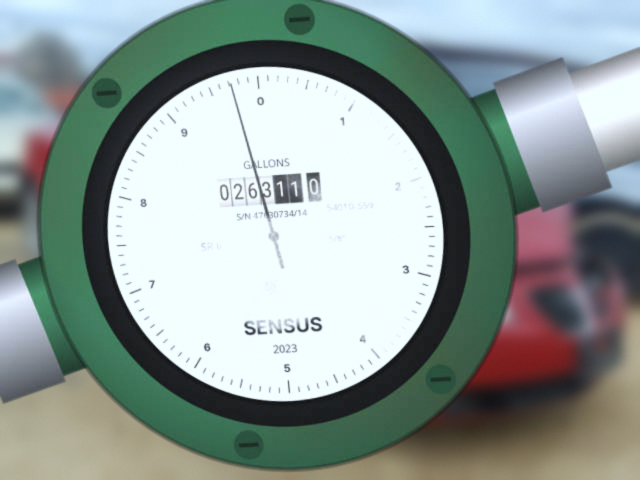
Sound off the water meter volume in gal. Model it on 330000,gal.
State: 263109.7,gal
